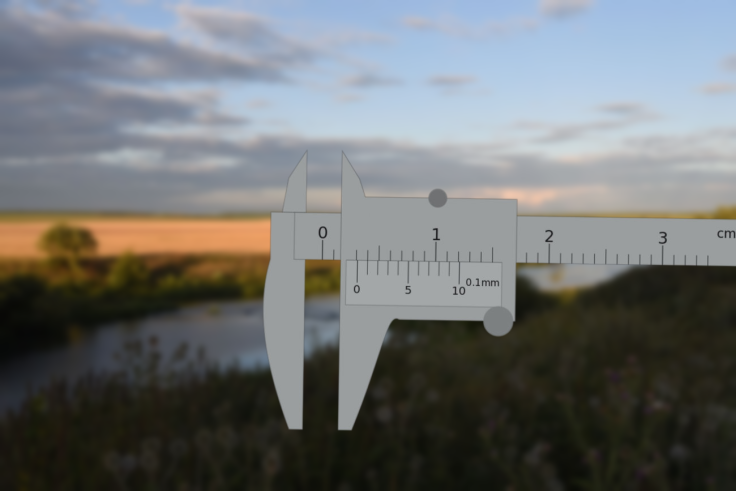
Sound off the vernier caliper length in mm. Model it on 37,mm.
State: 3.1,mm
